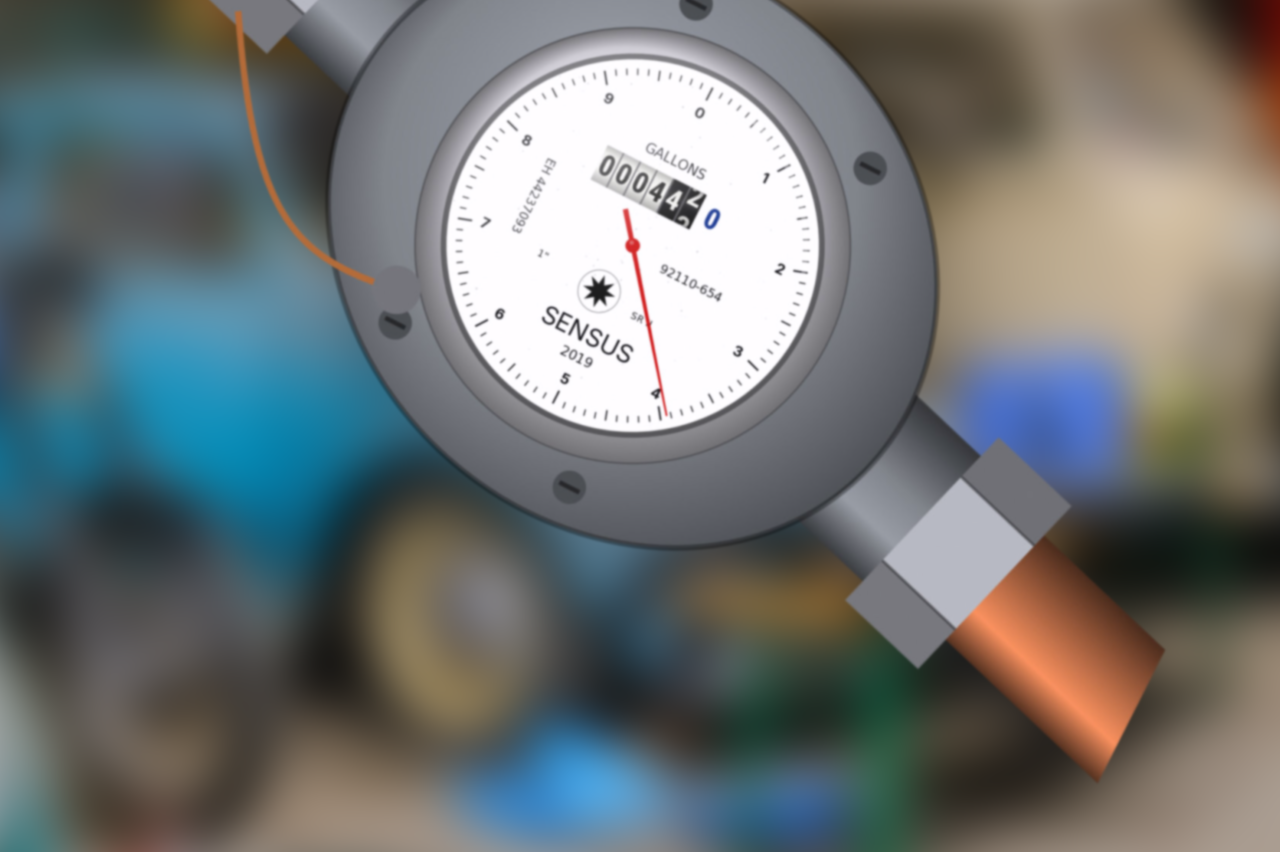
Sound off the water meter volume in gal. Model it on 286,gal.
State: 4423.9,gal
